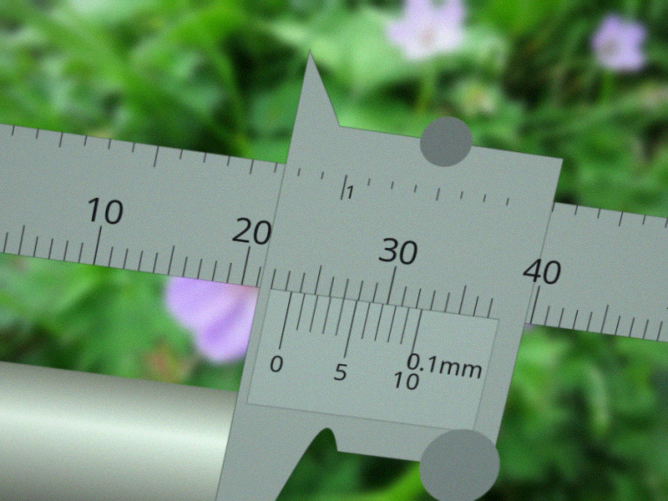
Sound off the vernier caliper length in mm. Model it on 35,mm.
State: 23.4,mm
